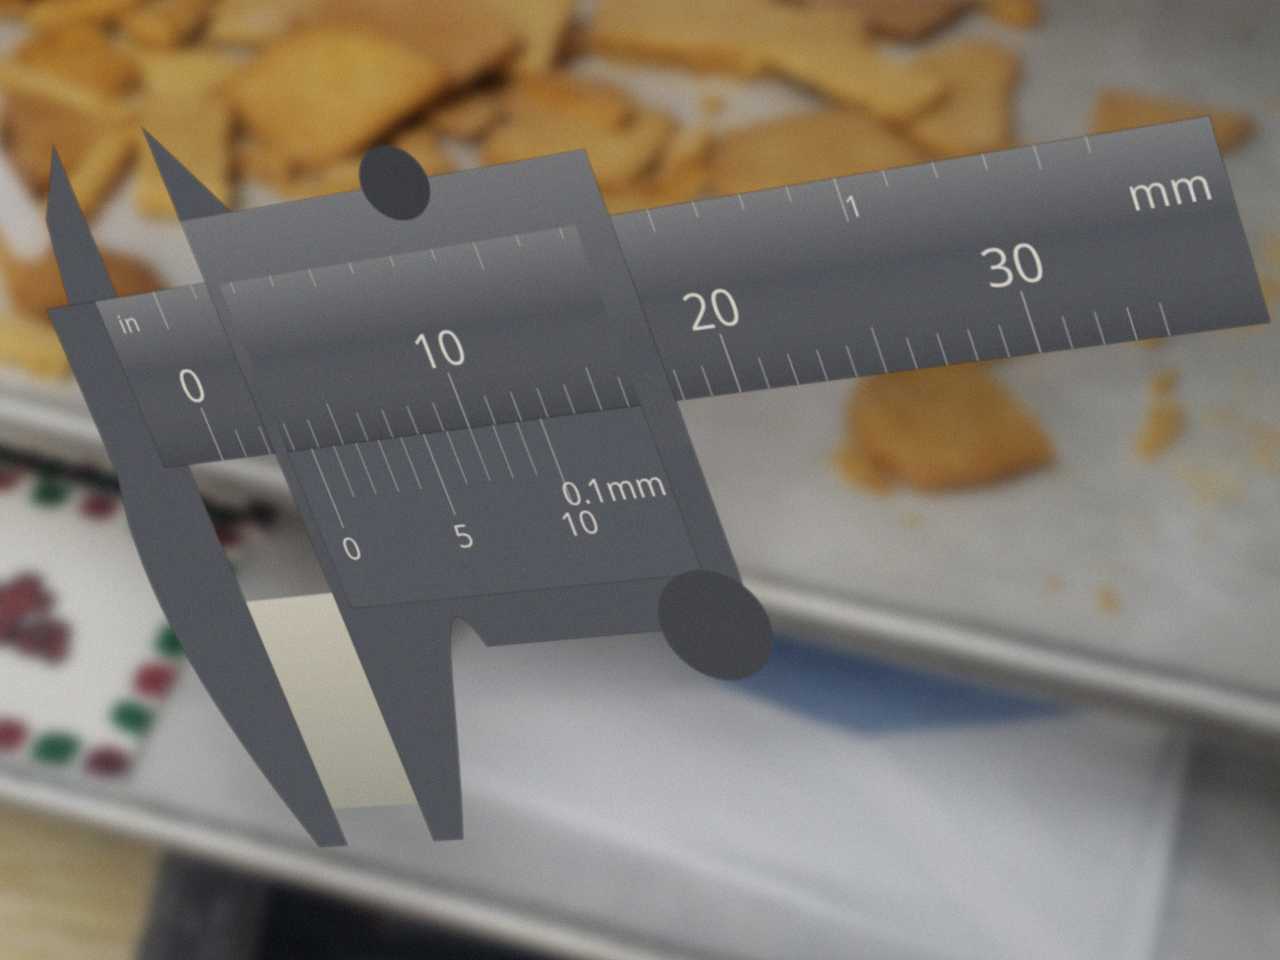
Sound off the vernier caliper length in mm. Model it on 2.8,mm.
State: 3.7,mm
